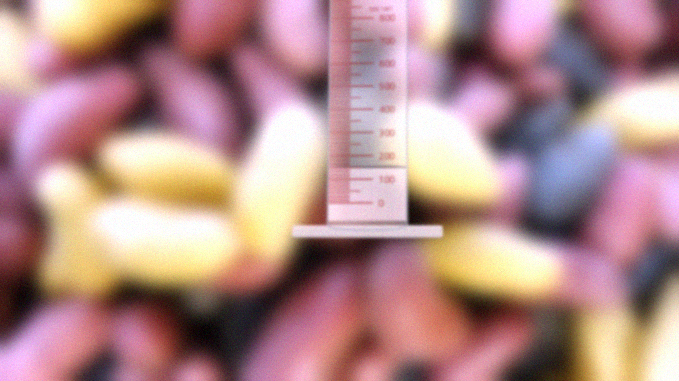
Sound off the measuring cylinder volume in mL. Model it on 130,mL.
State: 150,mL
